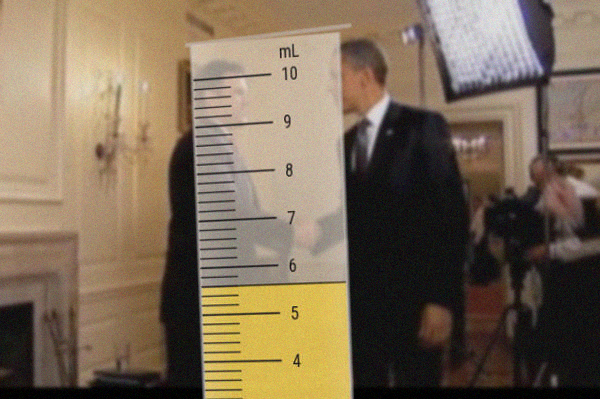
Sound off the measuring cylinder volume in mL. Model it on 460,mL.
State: 5.6,mL
